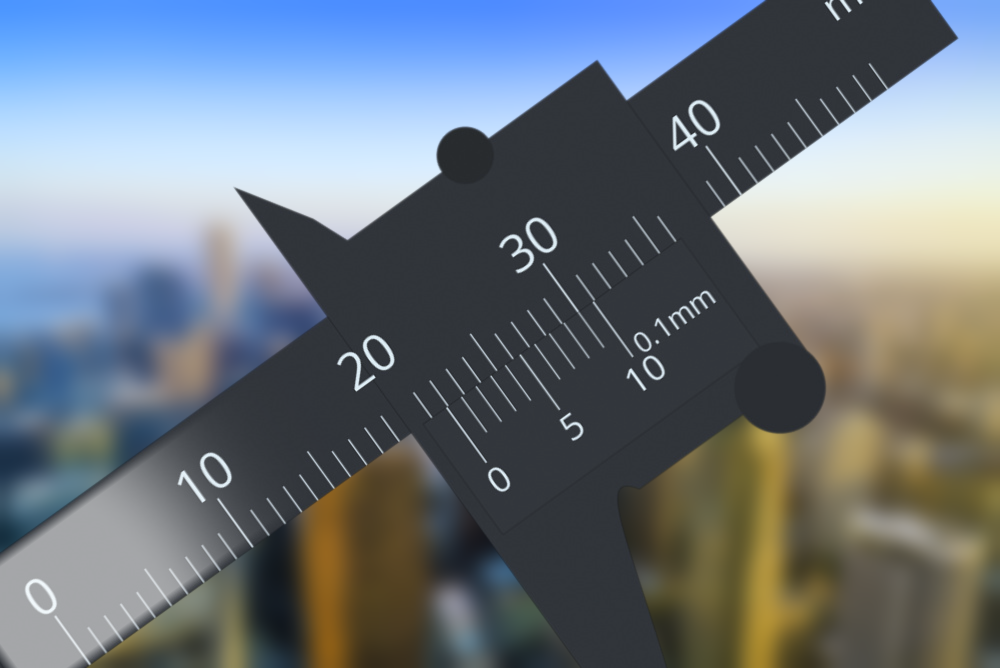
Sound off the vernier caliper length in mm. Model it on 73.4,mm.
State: 21.9,mm
